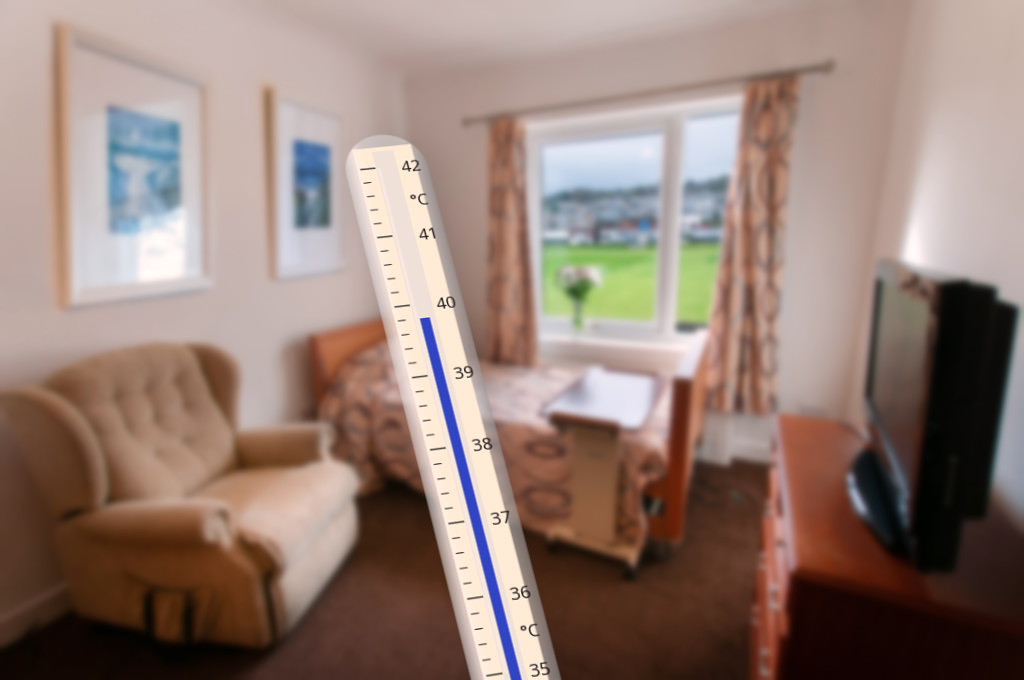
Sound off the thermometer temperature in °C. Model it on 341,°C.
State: 39.8,°C
